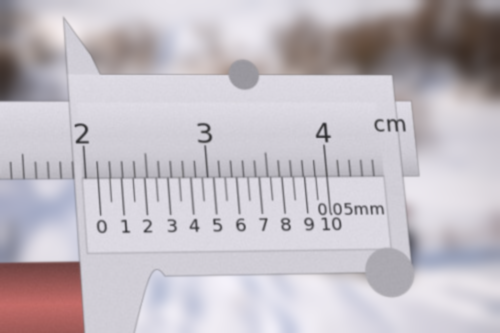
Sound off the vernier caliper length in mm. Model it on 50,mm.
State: 21.0,mm
